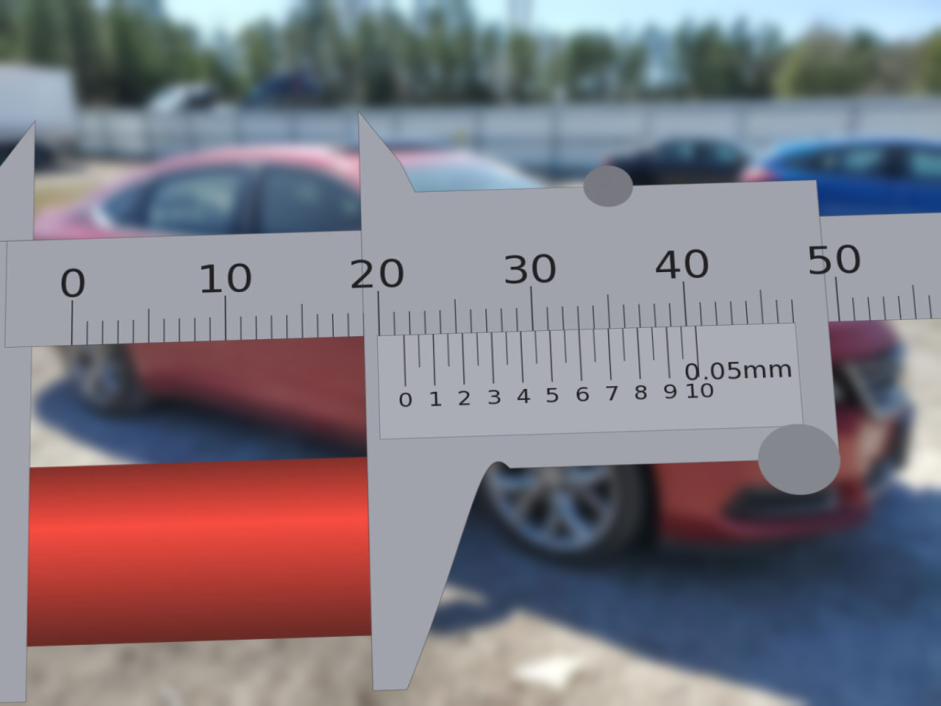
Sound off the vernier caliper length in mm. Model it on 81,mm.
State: 21.6,mm
